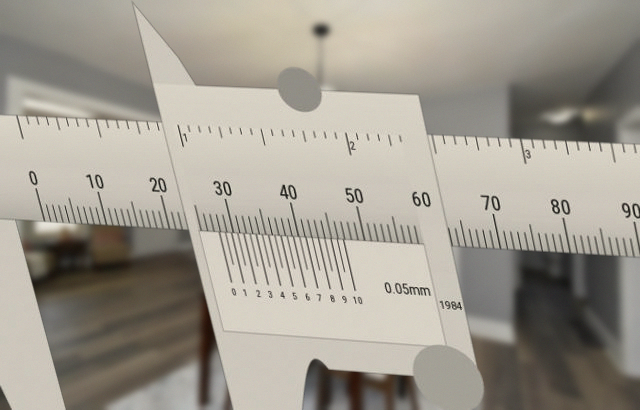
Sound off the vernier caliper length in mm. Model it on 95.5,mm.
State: 27.8,mm
